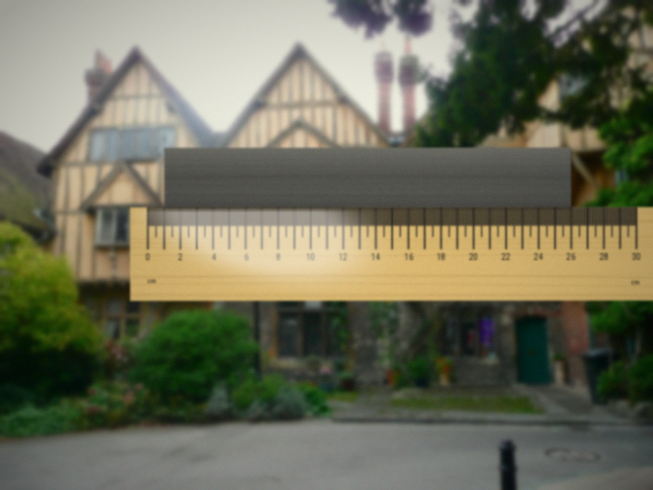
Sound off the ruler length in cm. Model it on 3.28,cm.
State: 25,cm
